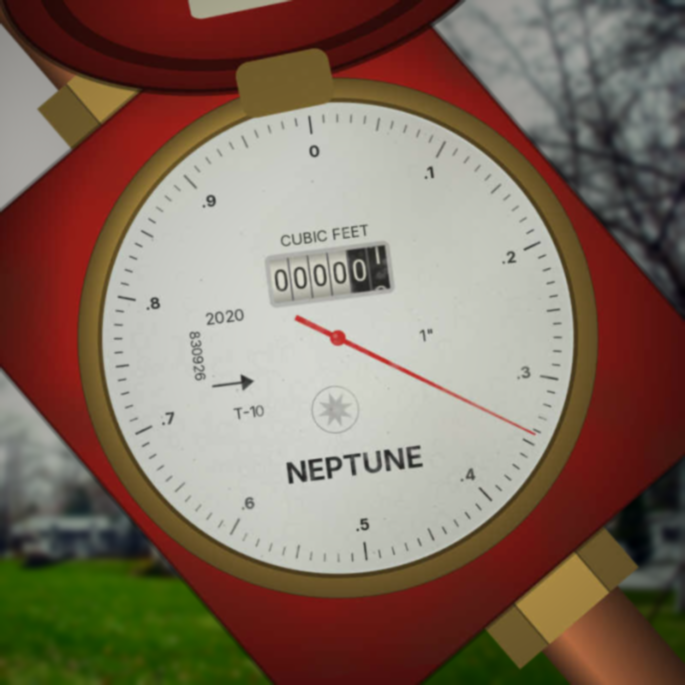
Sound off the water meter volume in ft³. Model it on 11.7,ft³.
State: 1.34,ft³
